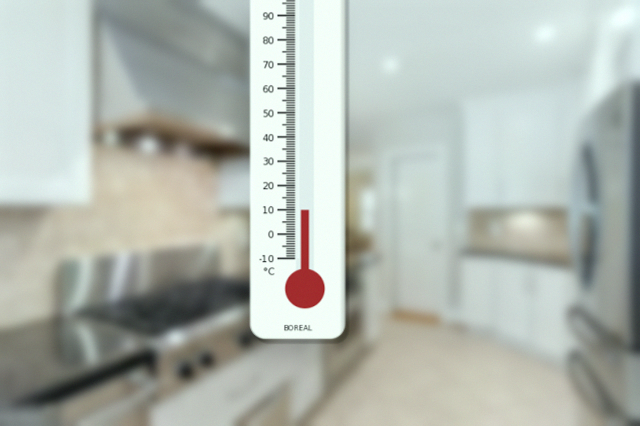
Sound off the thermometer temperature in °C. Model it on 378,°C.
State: 10,°C
